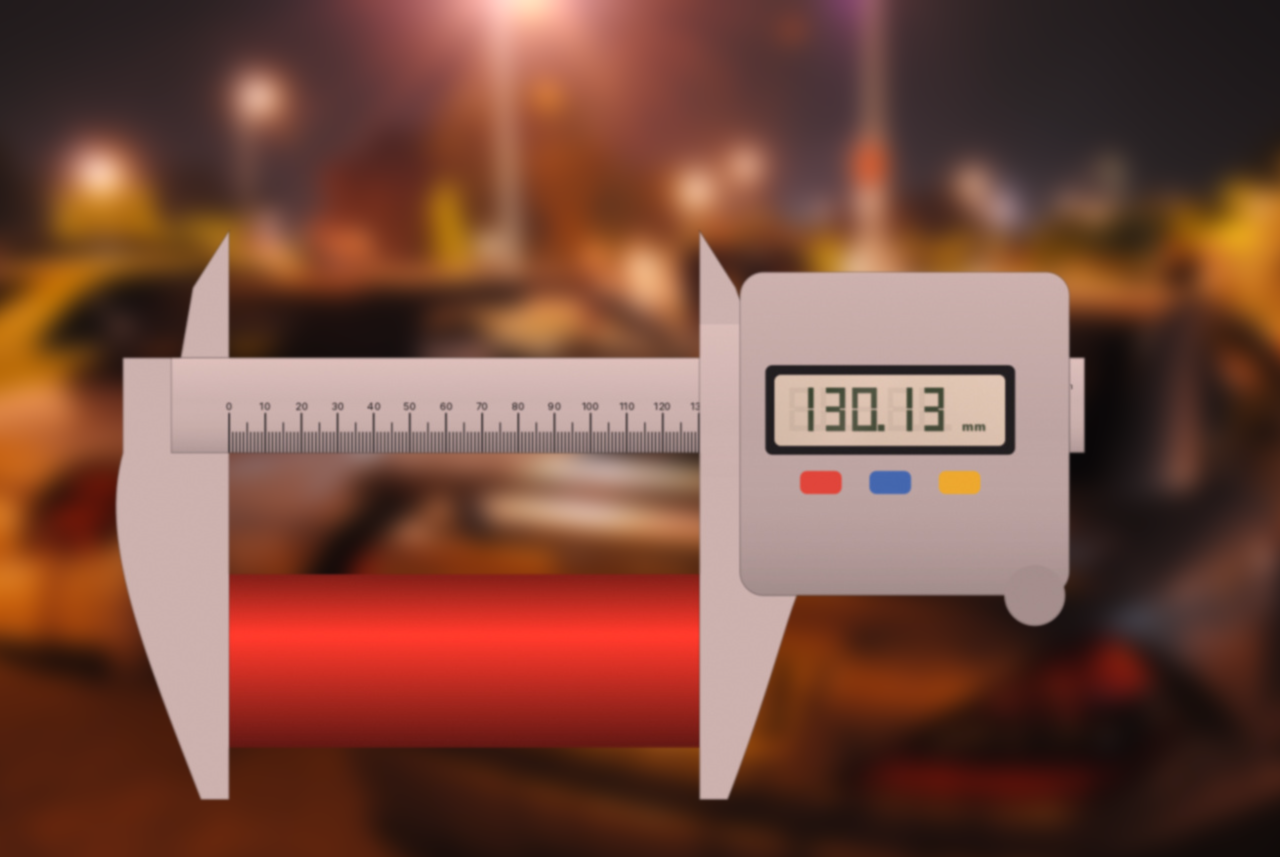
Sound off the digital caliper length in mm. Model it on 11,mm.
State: 130.13,mm
